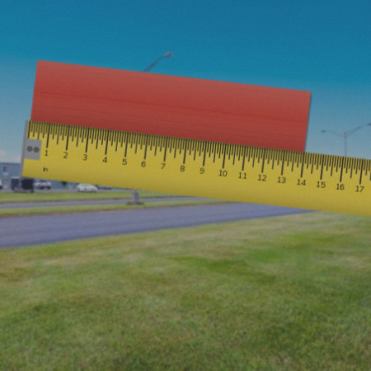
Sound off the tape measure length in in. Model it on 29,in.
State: 14,in
